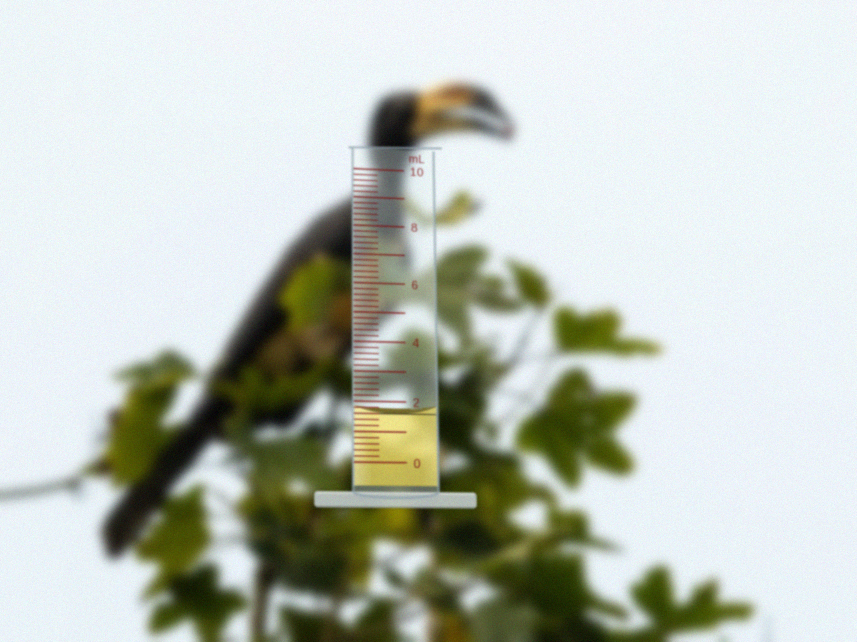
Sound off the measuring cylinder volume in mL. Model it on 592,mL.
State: 1.6,mL
